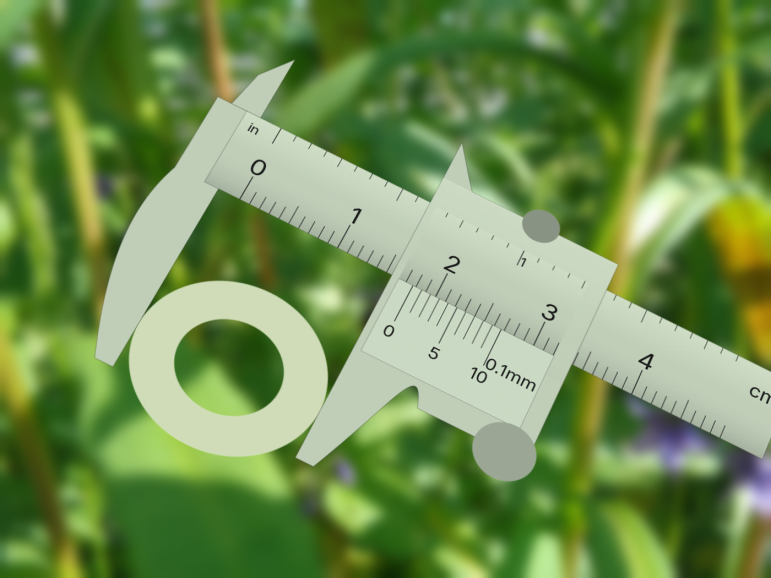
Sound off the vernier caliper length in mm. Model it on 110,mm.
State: 17.7,mm
